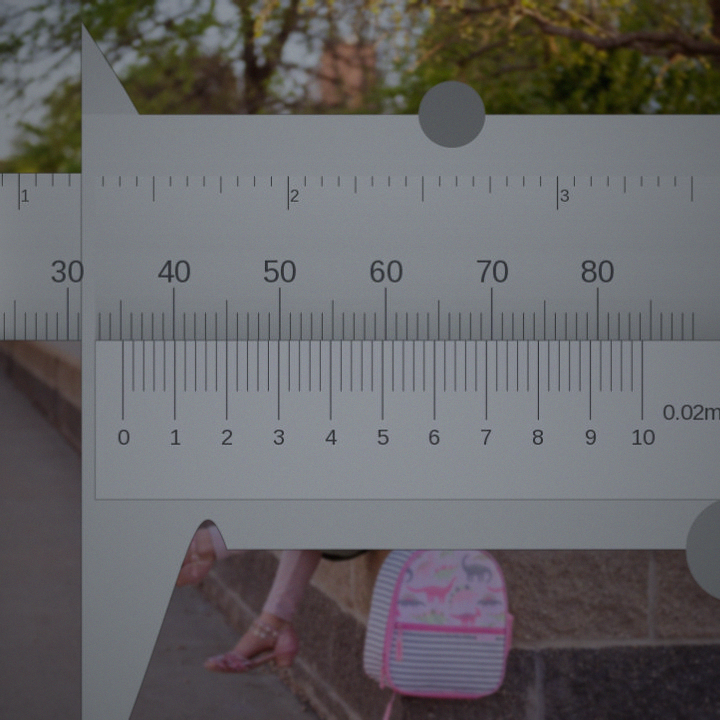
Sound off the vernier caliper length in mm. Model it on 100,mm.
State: 35.2,mm
